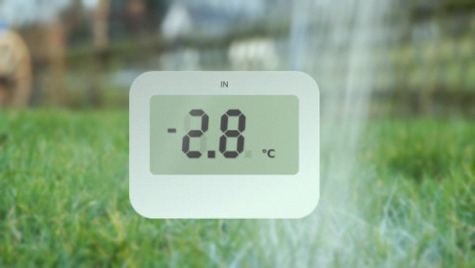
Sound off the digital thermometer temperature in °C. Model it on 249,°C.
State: -2.8,°C
